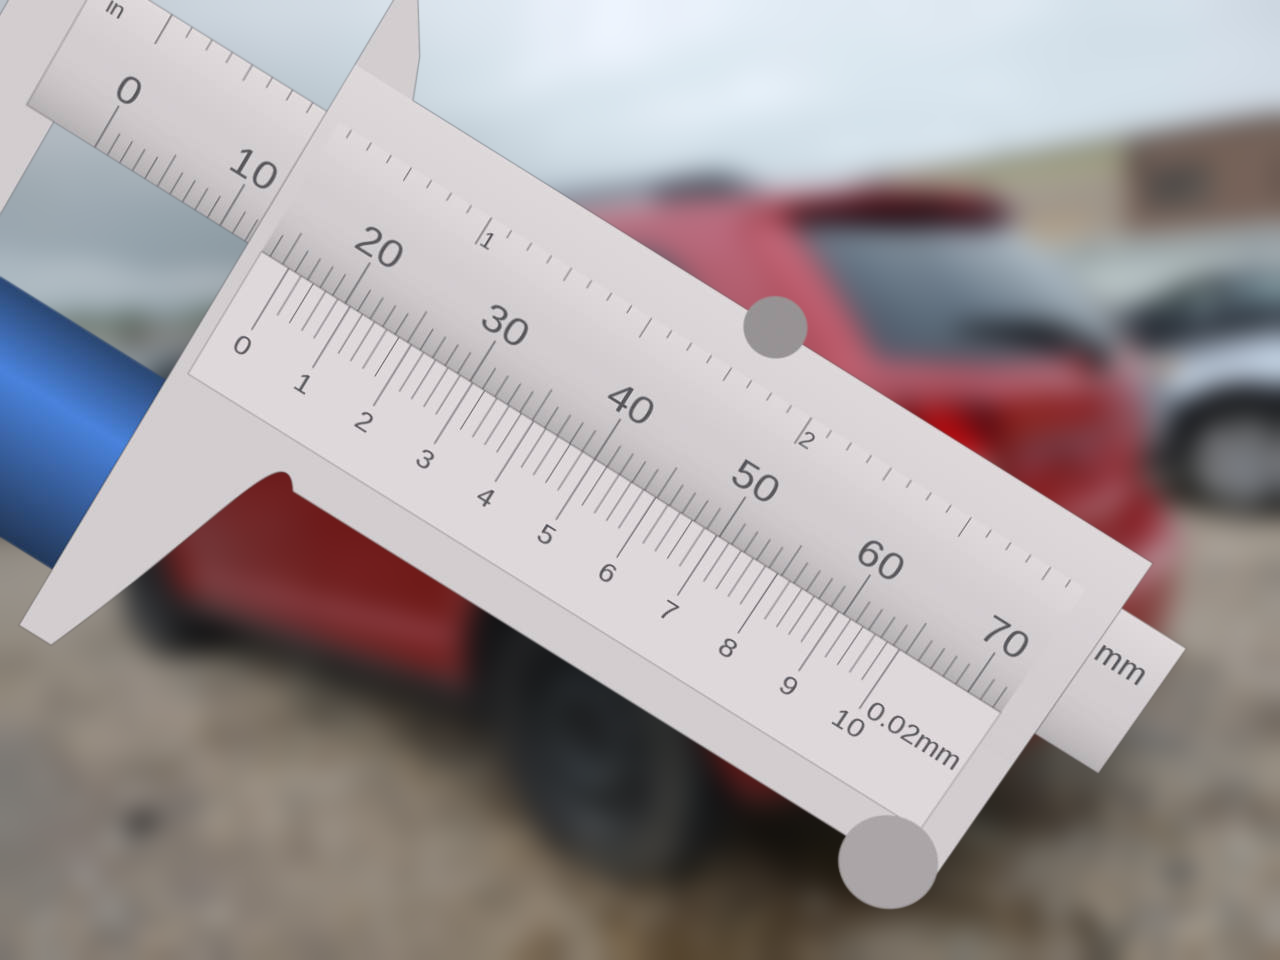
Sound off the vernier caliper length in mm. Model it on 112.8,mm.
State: 15.5,mm
